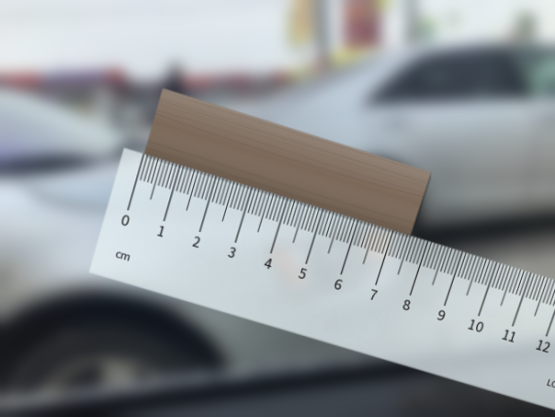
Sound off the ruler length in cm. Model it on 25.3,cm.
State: 7.5,cm
